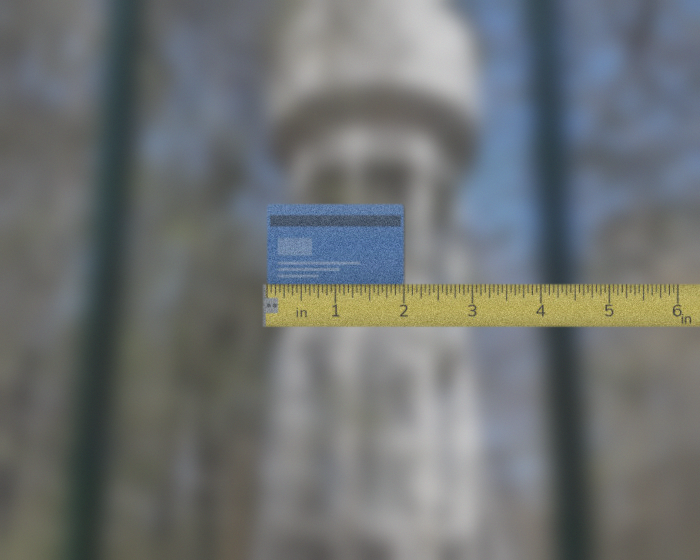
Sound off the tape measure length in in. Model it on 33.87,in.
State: 2,in
